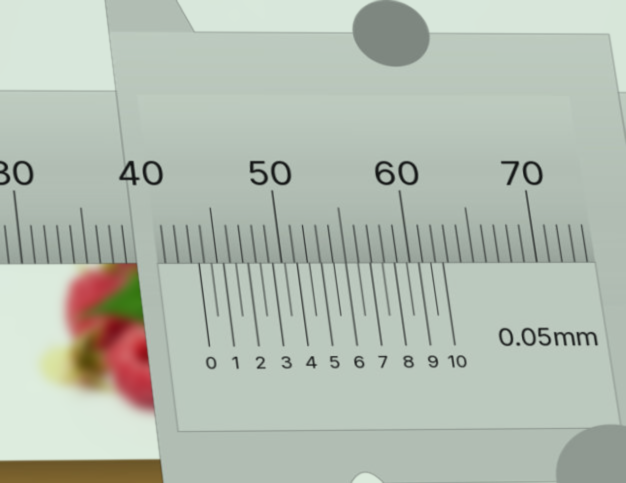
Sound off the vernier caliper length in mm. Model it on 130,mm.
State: 43.6,mm
